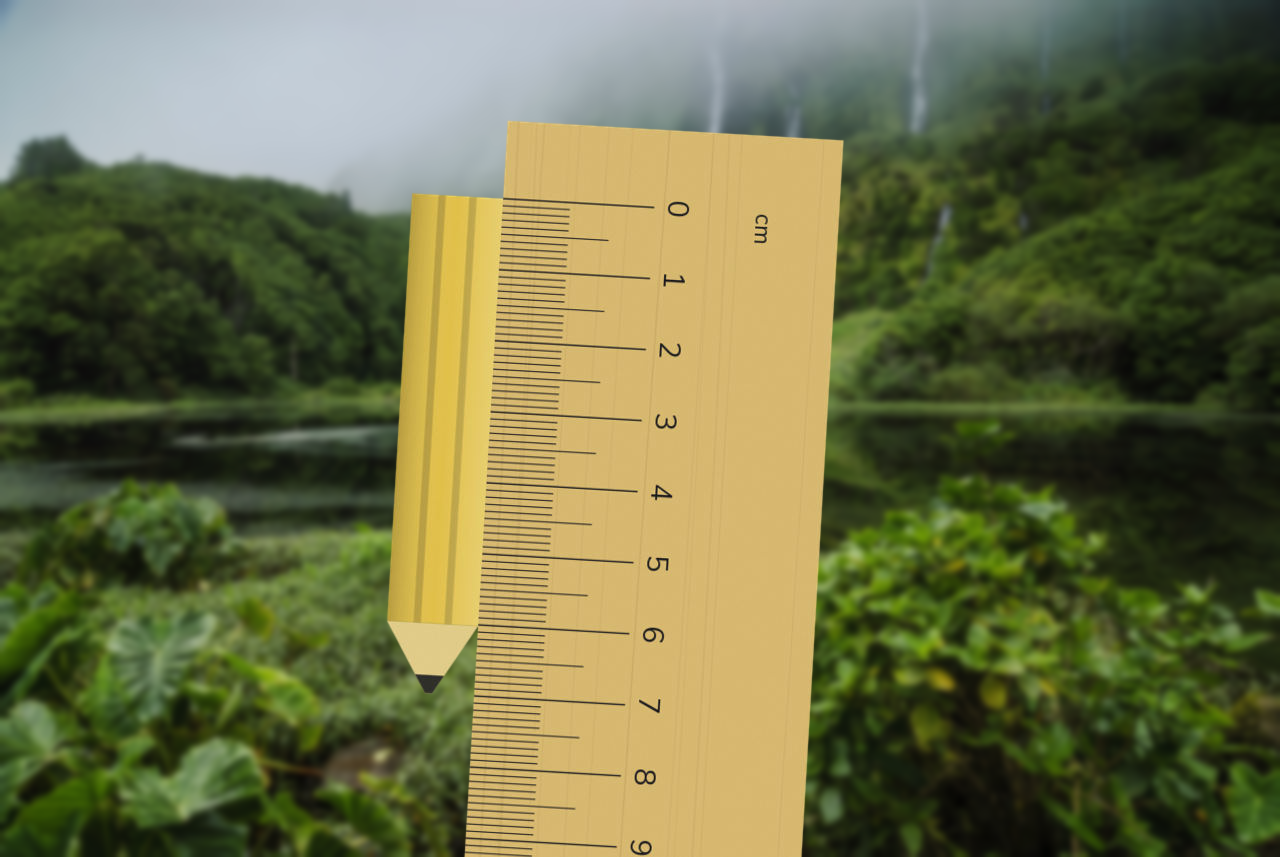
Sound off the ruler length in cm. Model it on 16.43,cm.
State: 7,cm
